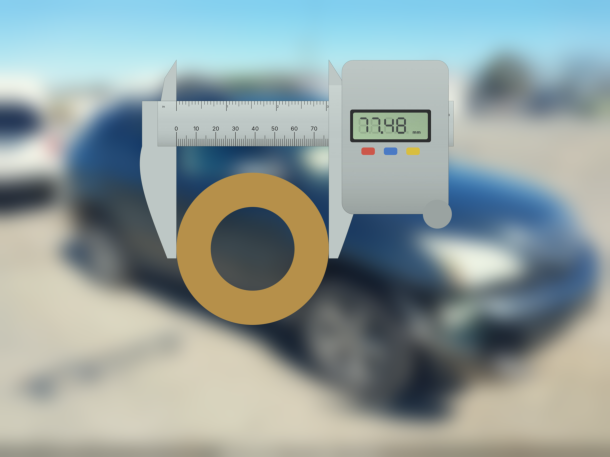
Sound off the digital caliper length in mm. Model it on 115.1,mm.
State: 77.48,mm
